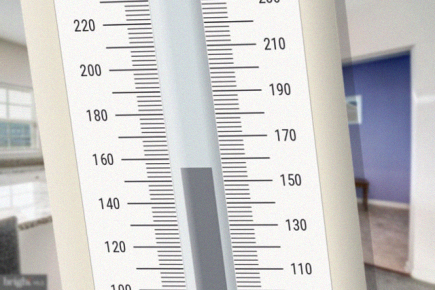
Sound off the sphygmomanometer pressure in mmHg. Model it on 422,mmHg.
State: 156,mmHg
